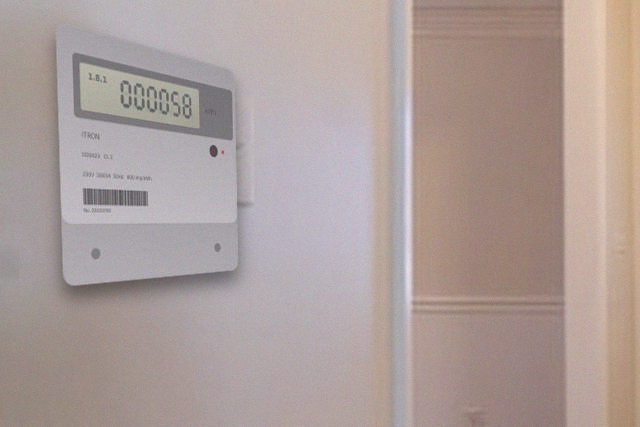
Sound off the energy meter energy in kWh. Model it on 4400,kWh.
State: 58,kWh
